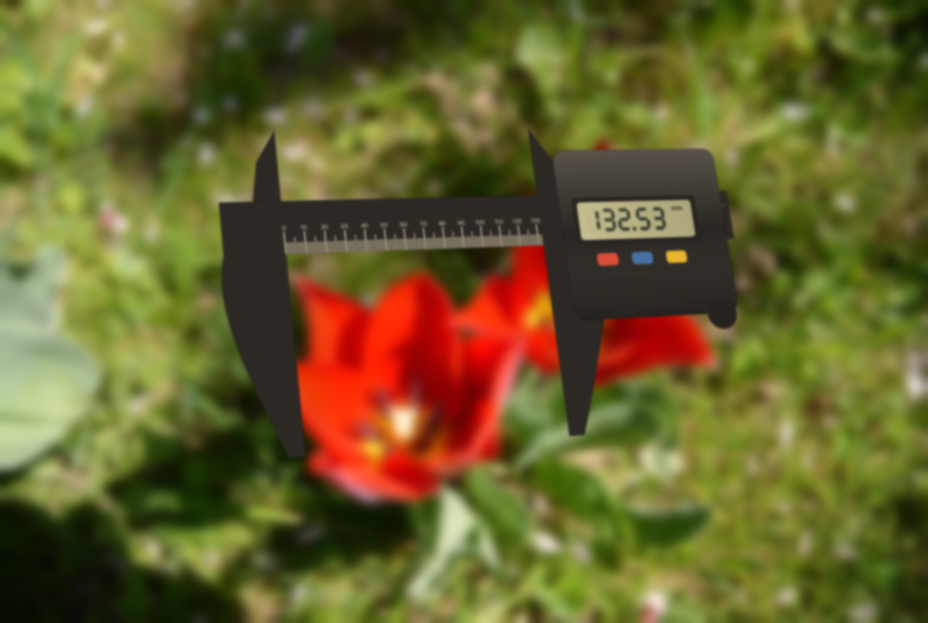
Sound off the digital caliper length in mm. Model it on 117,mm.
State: 132.53,mm
